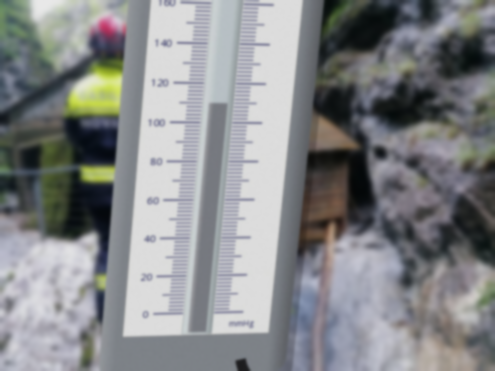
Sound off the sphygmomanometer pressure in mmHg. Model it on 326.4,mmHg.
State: 110,mmHg
